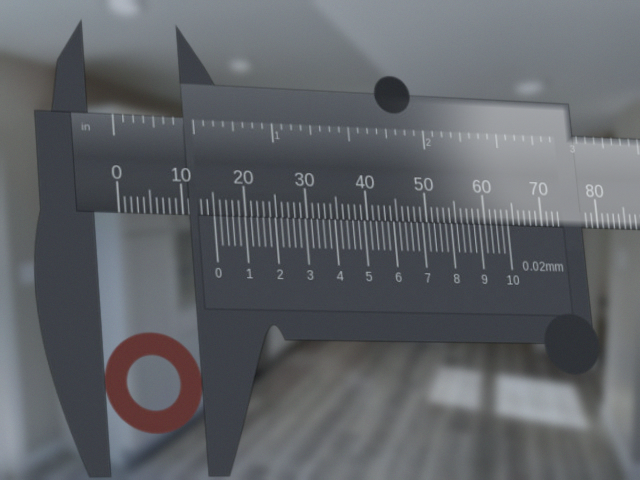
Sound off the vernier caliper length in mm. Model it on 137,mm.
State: 15.0,mm
